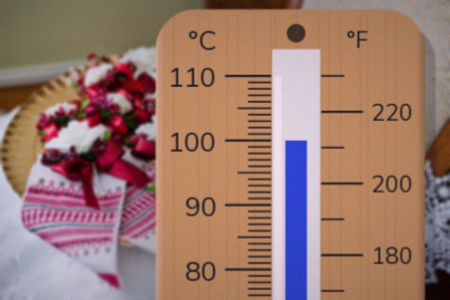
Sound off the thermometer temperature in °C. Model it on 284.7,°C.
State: 100,°C
